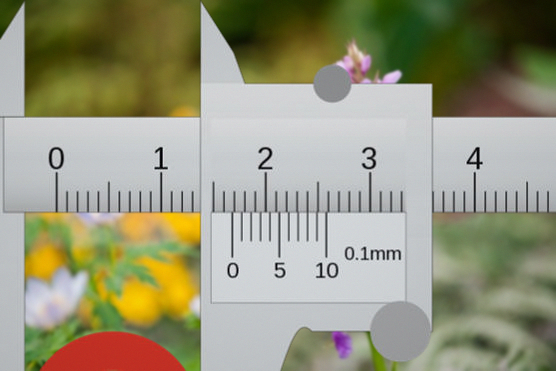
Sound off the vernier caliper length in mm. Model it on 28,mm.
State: 16.8,mm
